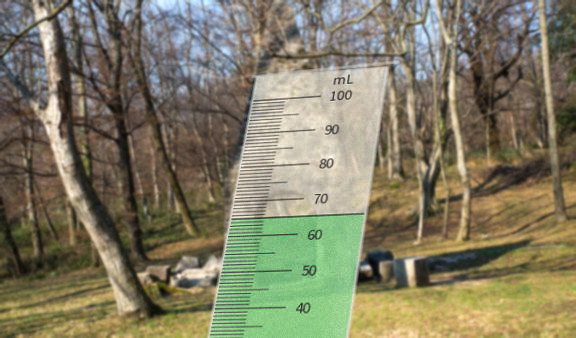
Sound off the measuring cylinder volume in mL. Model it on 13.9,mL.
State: 65,mL
